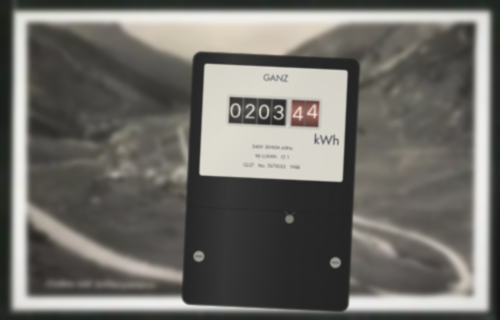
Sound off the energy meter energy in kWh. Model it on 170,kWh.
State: 203.44,kWh
